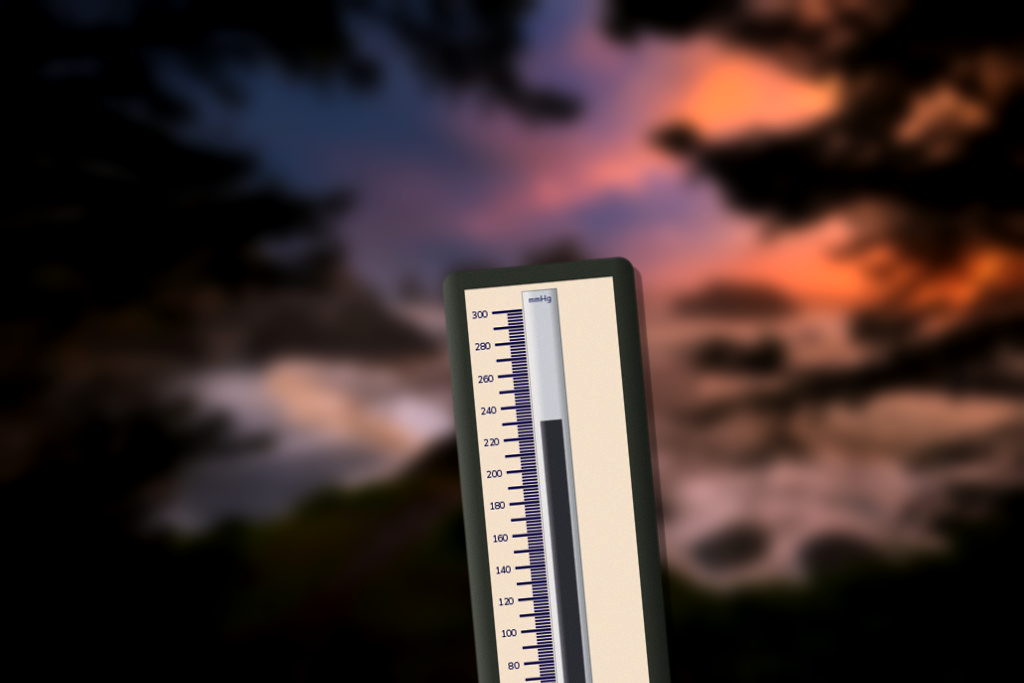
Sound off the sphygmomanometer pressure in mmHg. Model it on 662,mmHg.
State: 230,mmHg
